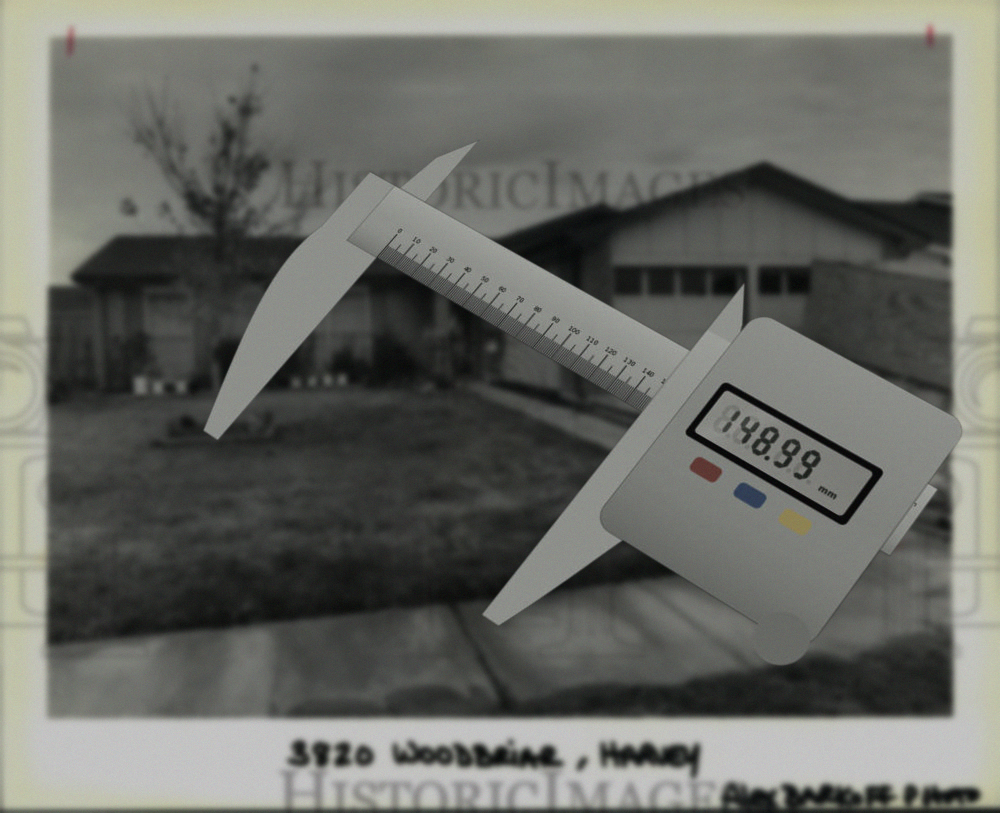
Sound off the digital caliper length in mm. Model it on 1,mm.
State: 148.99,mm
